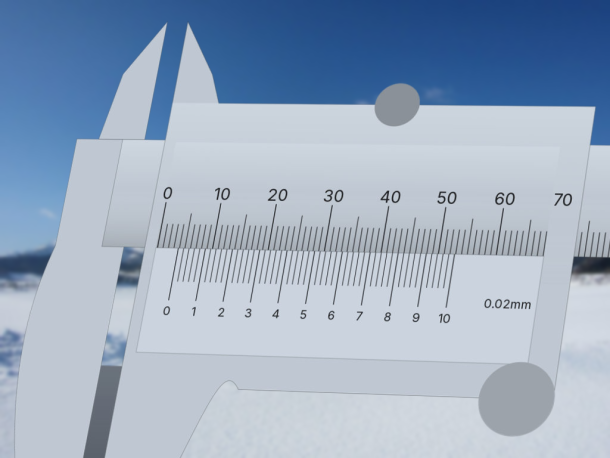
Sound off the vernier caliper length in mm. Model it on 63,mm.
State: 3.8,mm
